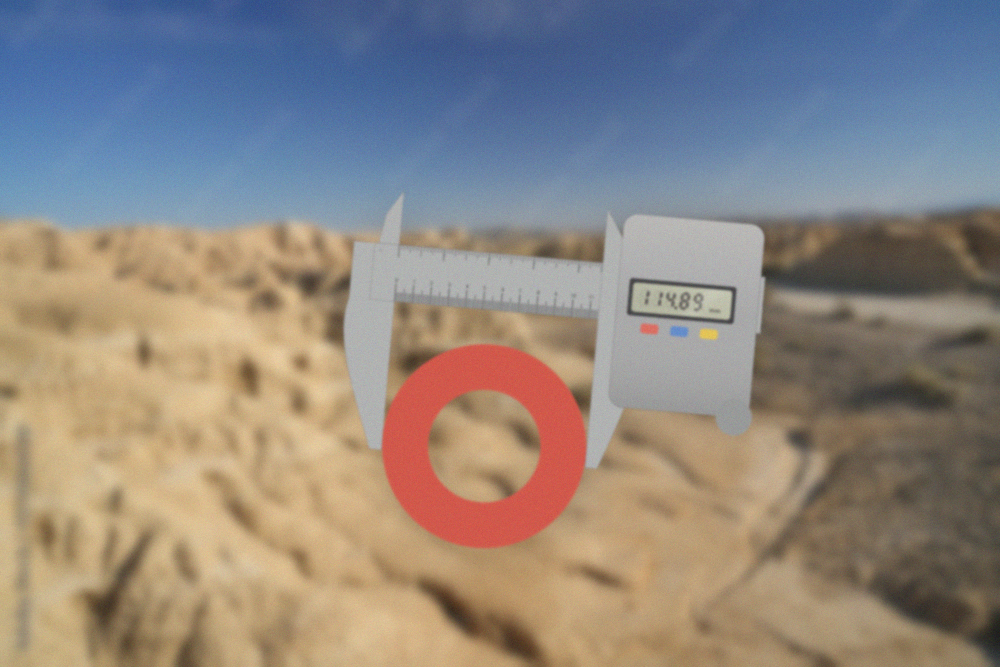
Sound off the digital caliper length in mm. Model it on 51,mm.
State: 114.89,mm
